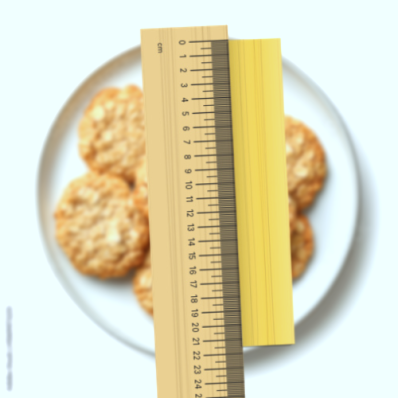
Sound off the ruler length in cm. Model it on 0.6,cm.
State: 21.5,cm
